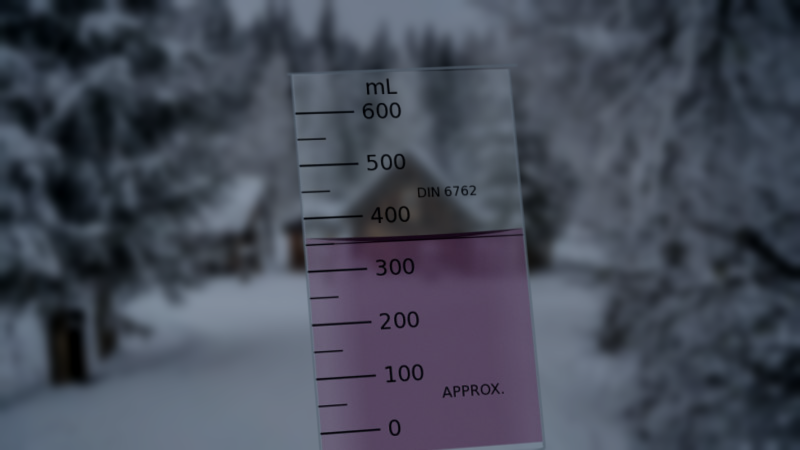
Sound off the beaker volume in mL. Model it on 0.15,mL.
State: 350,mL
